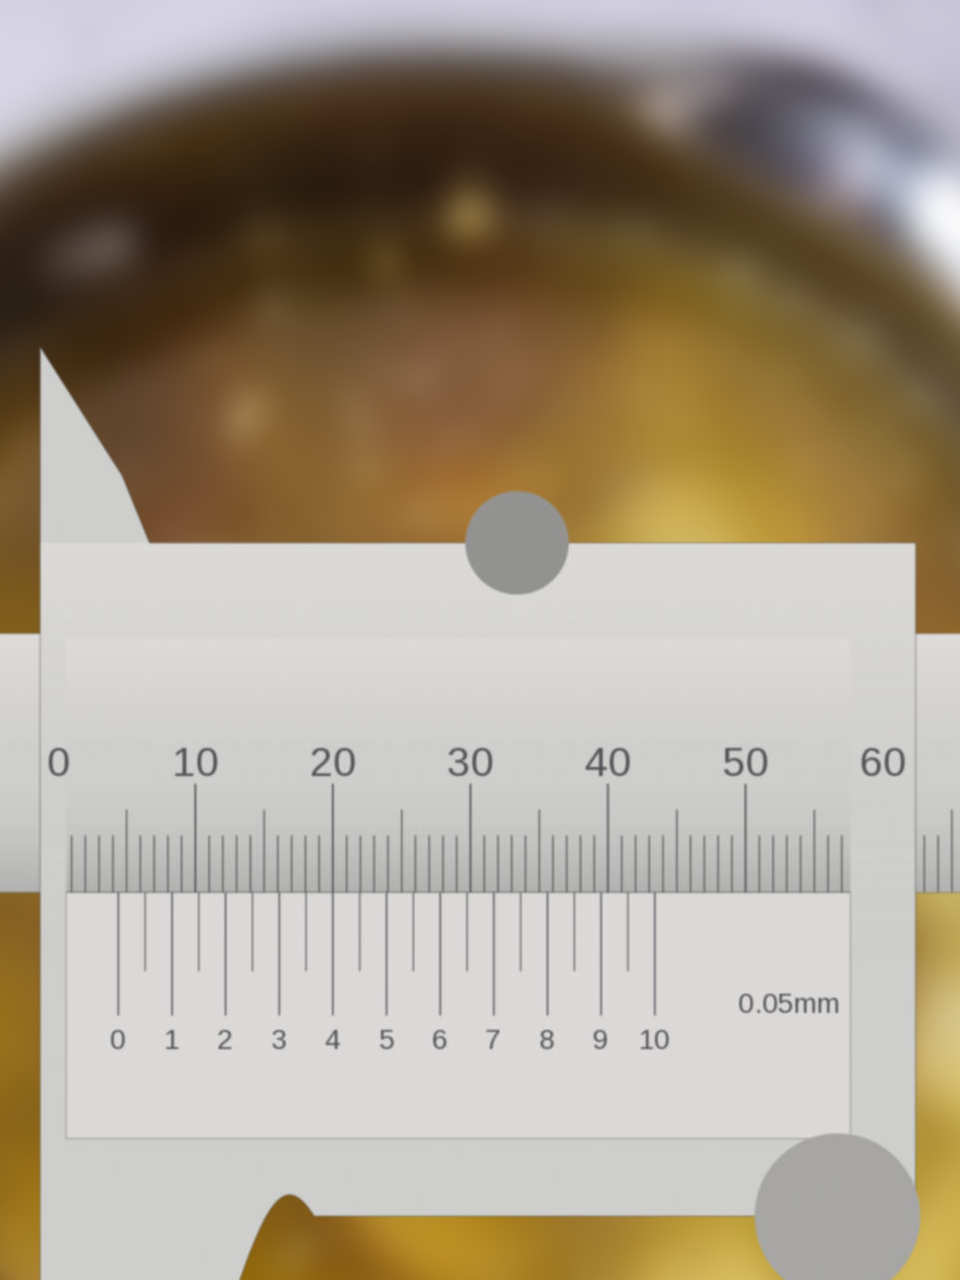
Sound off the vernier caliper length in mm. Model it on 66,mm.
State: 4.4,mm
